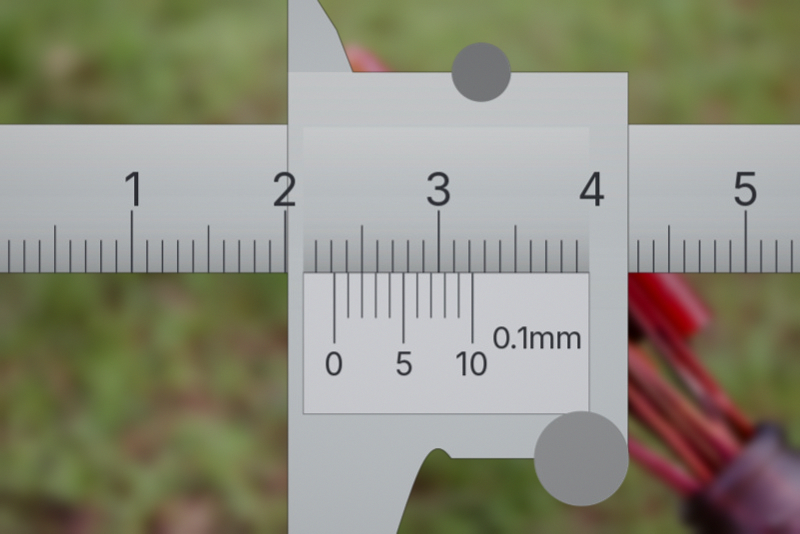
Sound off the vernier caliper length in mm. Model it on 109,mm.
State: 23.2,mm
